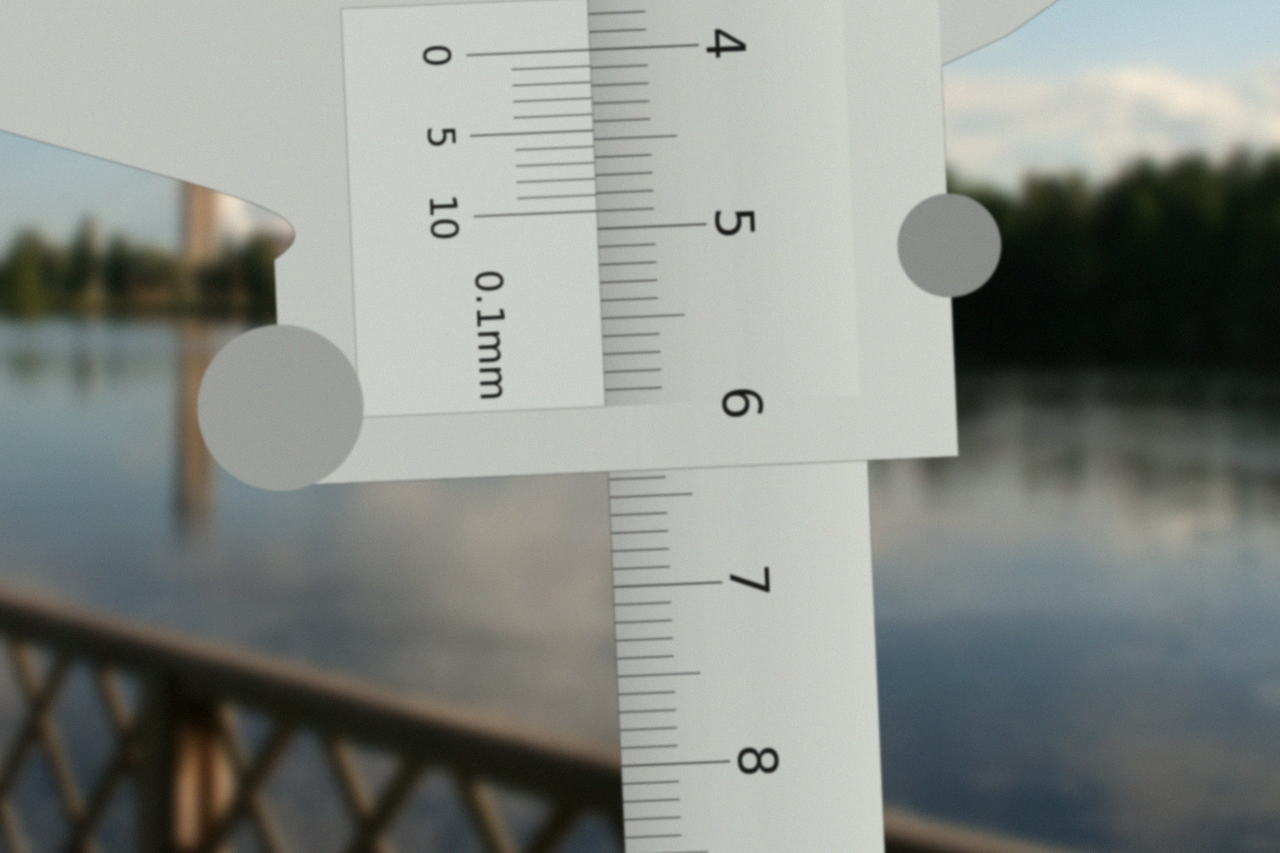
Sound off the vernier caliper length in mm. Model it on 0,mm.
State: 40.0,mm
